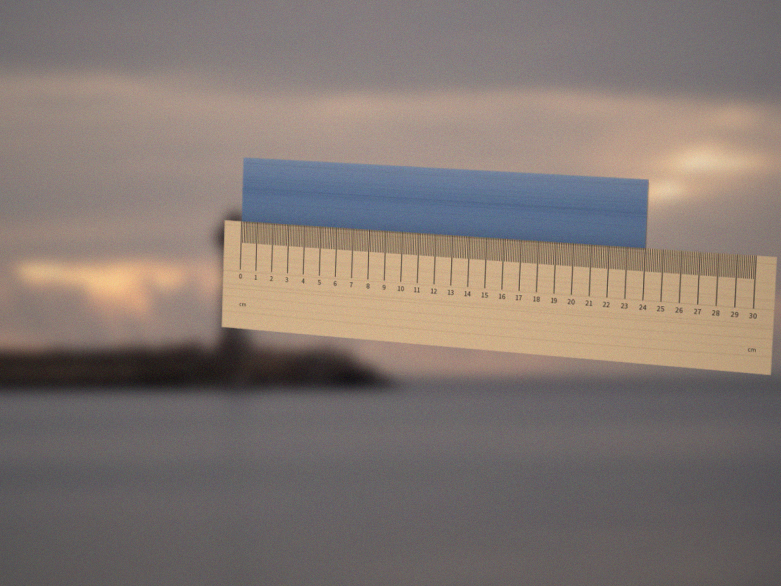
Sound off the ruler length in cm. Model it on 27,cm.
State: 24,cm
